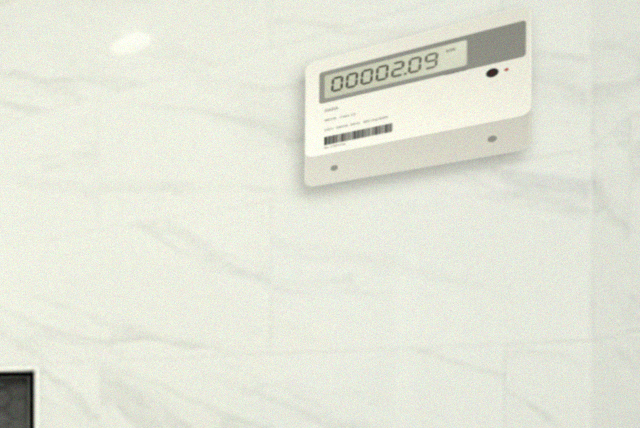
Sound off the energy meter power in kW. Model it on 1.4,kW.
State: 2.09,kW
